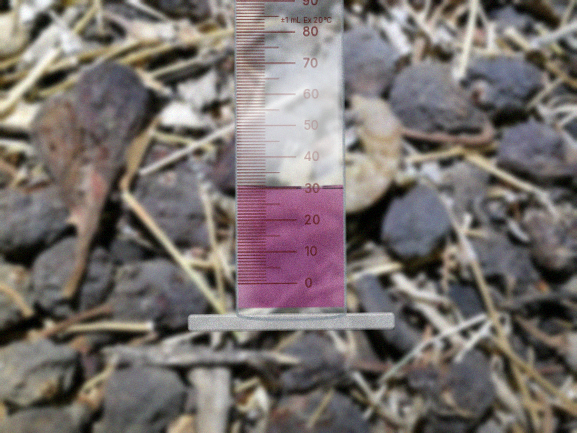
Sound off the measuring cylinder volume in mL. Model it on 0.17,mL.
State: 30,mL
